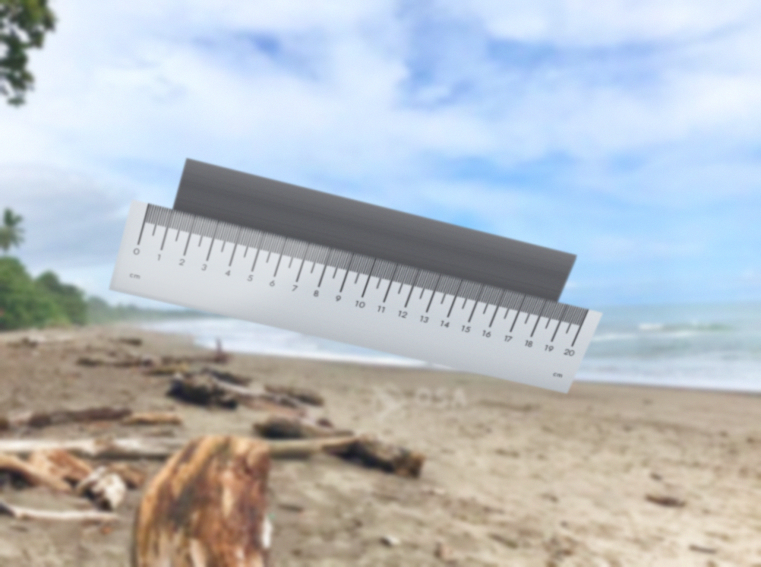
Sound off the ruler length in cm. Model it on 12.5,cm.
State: 17.5,cm
